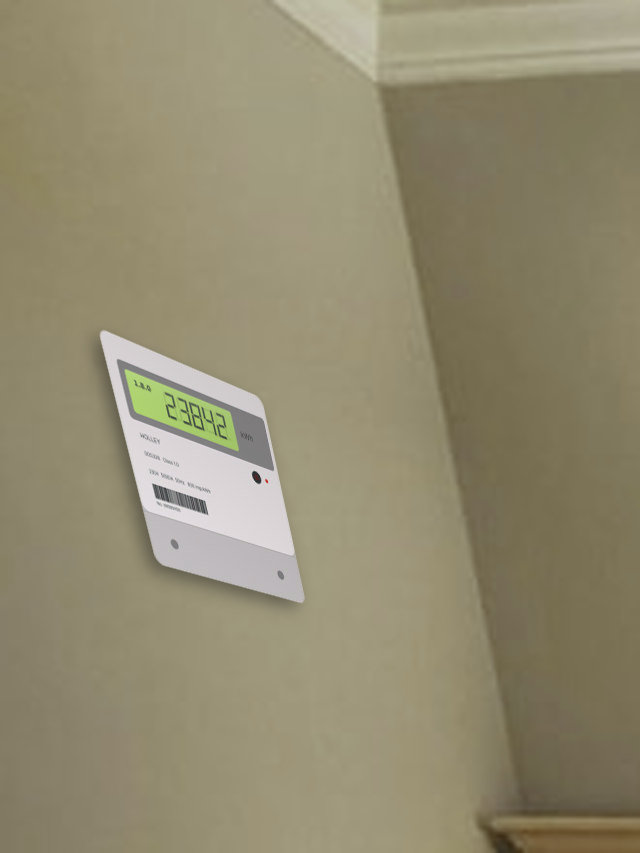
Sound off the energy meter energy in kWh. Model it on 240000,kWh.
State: 23842,kWh
